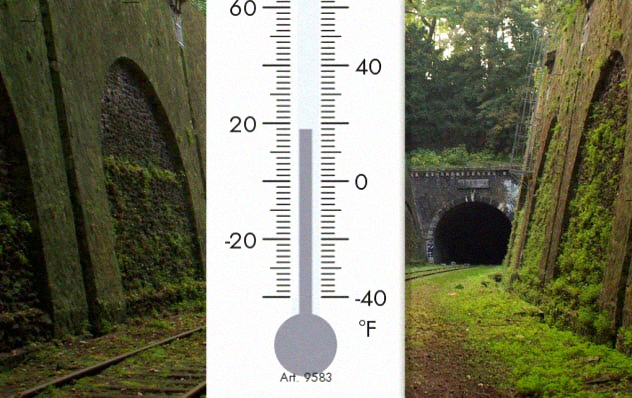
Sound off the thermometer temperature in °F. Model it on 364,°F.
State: 18,°F
